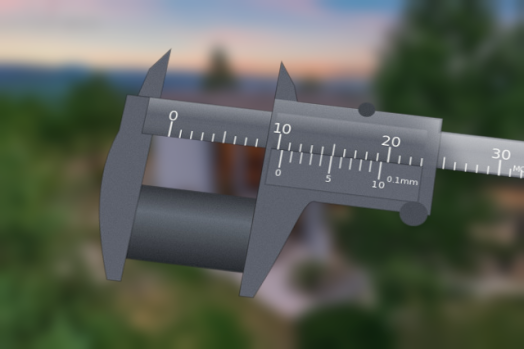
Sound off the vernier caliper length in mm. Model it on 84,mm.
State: 10.4,mm
